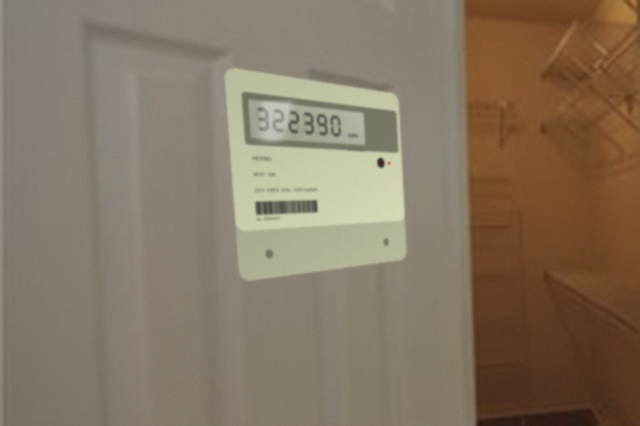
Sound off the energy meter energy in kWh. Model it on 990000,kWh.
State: 322390,kWh
